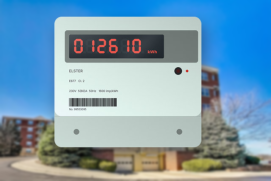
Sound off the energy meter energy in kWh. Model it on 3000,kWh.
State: 12610,kWh
